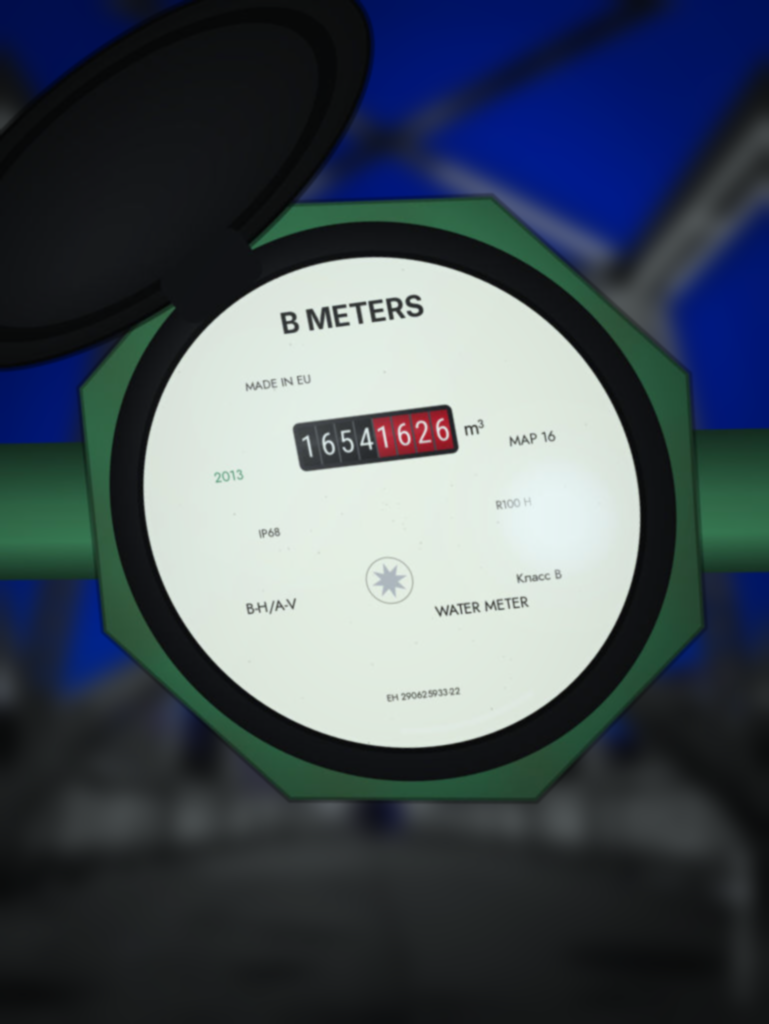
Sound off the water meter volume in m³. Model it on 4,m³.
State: 1654.1626,m³
